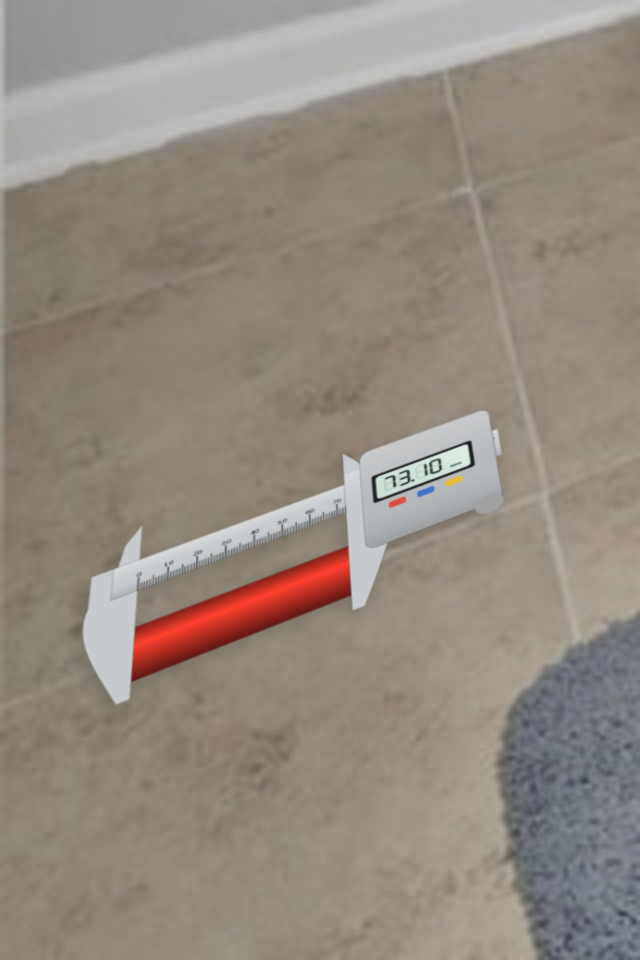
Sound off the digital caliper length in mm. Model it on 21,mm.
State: 73.10,mm
